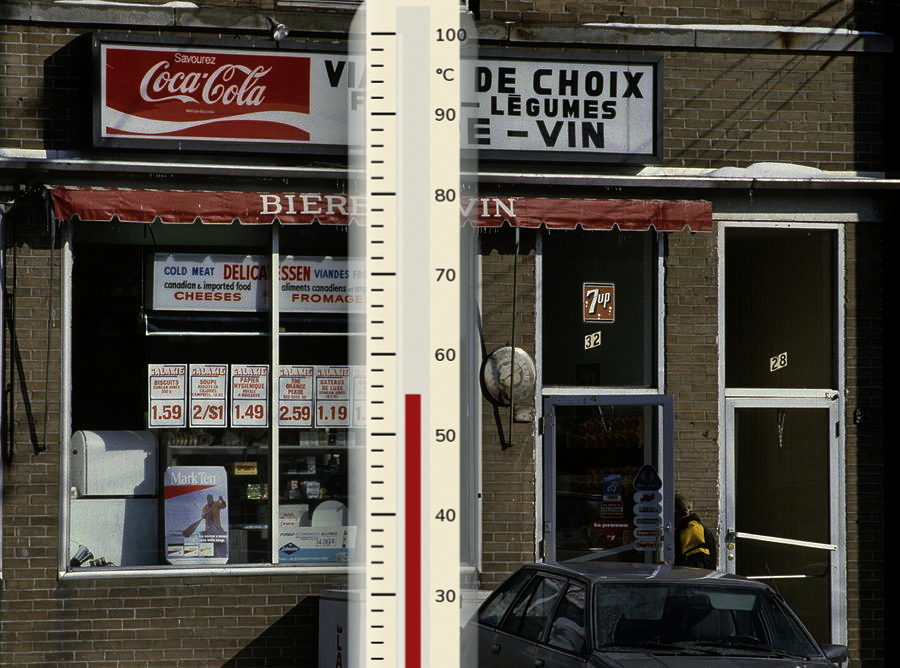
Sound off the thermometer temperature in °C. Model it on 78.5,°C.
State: 55,°C
